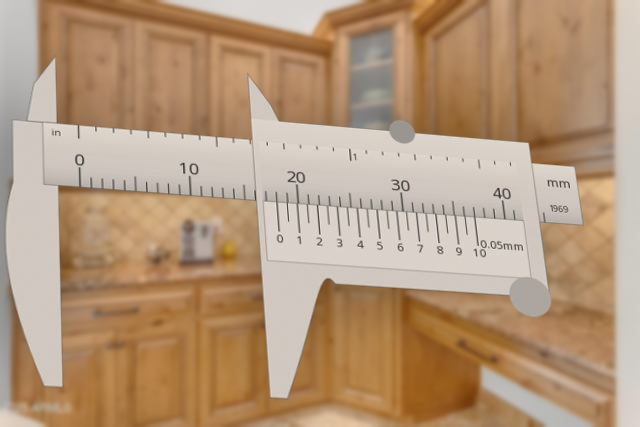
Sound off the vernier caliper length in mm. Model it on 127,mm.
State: 18.0,mm
